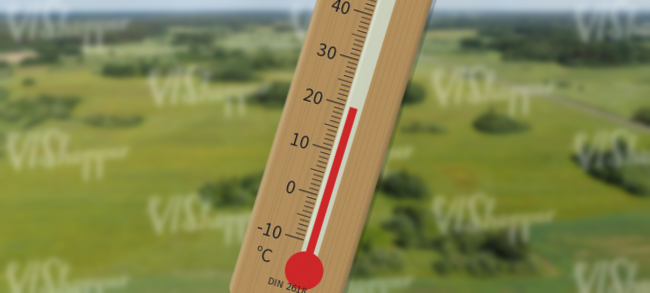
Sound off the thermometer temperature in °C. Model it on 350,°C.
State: 20,°C
